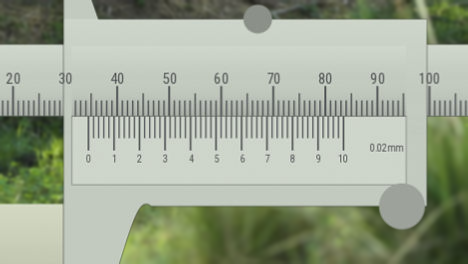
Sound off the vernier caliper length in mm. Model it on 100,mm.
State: 34.5,mm
